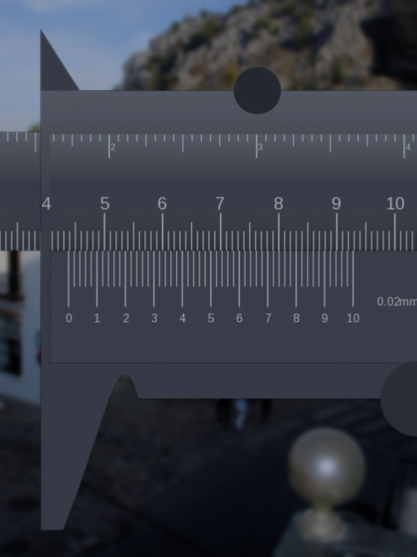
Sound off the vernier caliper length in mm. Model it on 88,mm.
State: 43.8,mm
